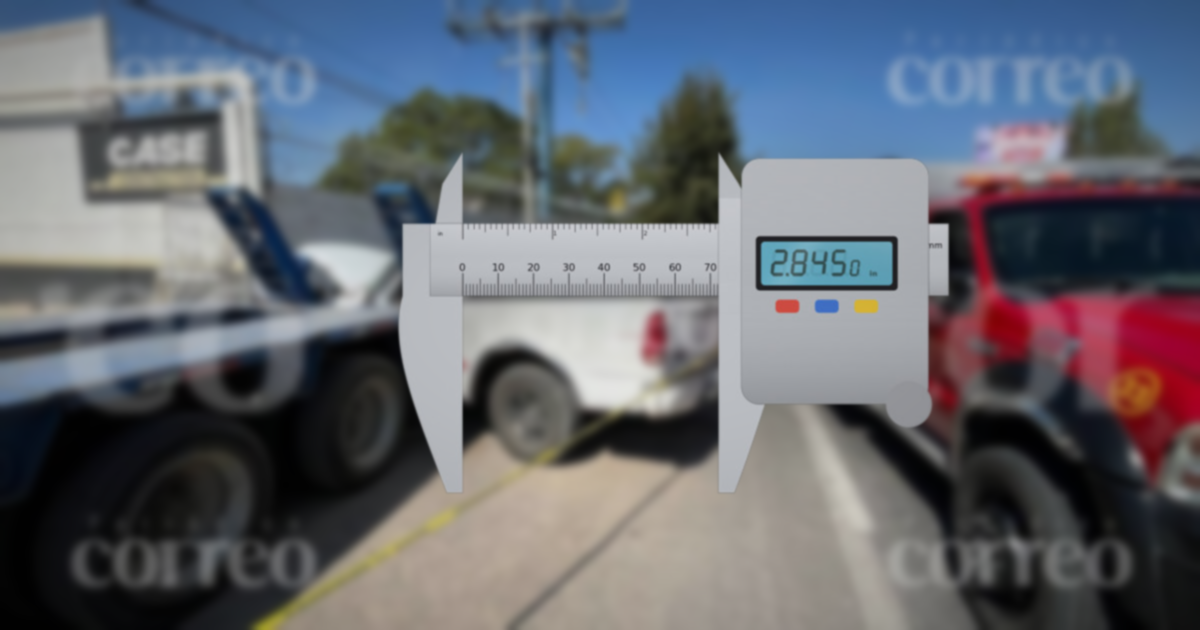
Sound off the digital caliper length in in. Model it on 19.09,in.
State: 2.8450,in
